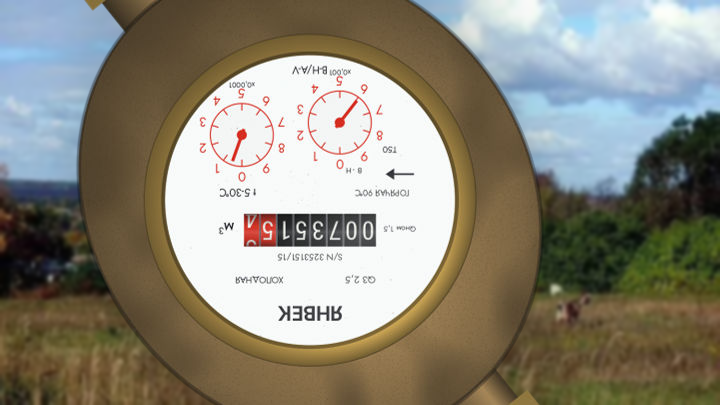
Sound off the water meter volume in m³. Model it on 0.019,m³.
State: 7351.5360,m³
